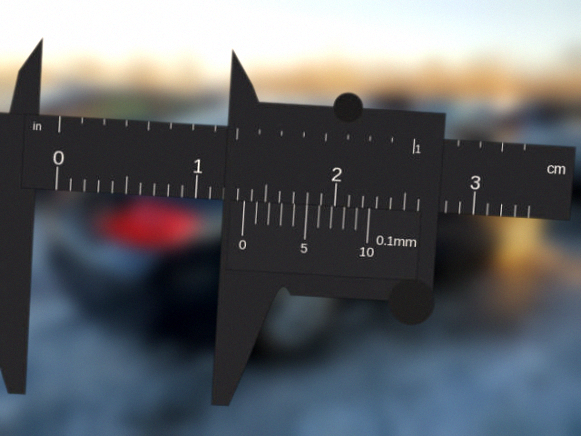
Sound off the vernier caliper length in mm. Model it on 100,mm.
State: 13.5,mm
